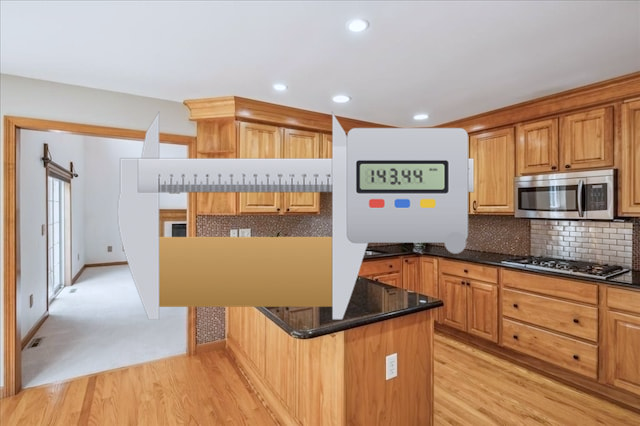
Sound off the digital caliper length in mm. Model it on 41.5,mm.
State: 143.44,mm
